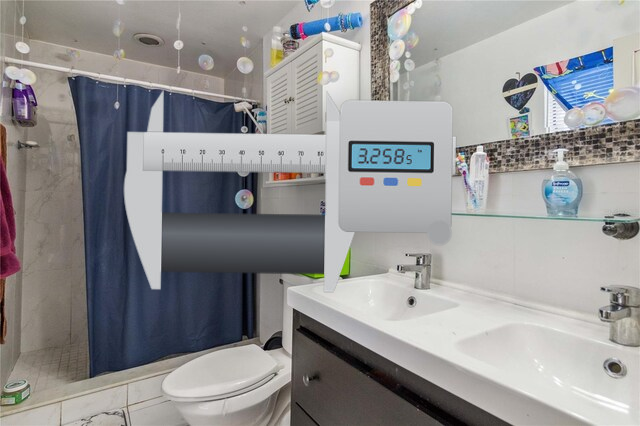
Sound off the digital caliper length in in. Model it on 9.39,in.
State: 3.2585,in
